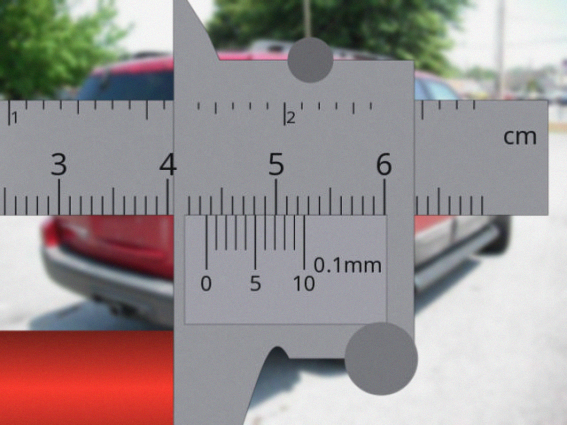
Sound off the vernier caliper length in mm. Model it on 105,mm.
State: 43.6,mm
